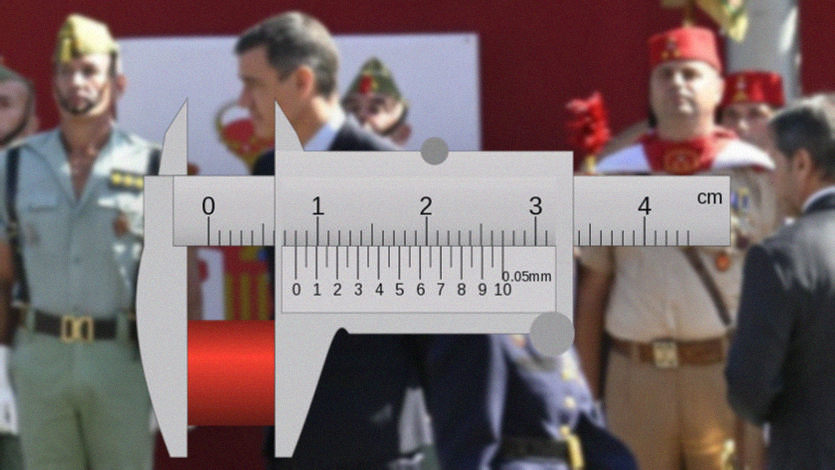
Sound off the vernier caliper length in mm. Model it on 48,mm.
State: 8.0,mm
